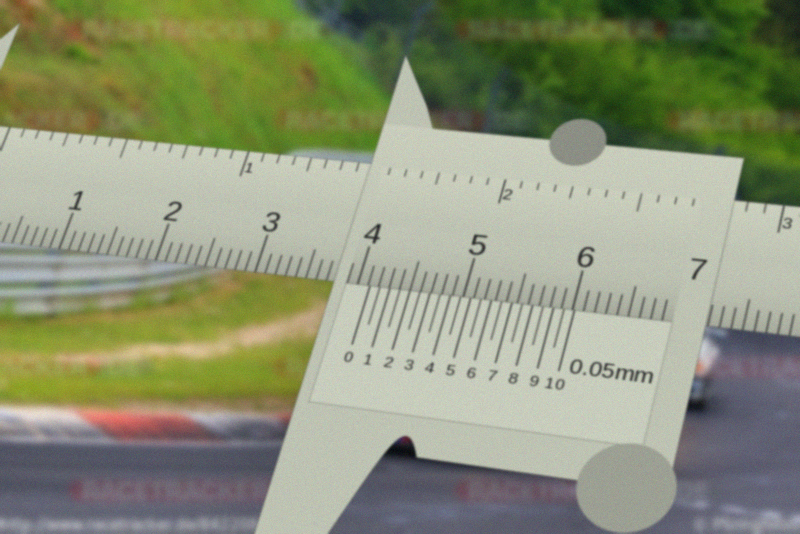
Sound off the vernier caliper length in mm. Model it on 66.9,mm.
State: 41.2,mm
